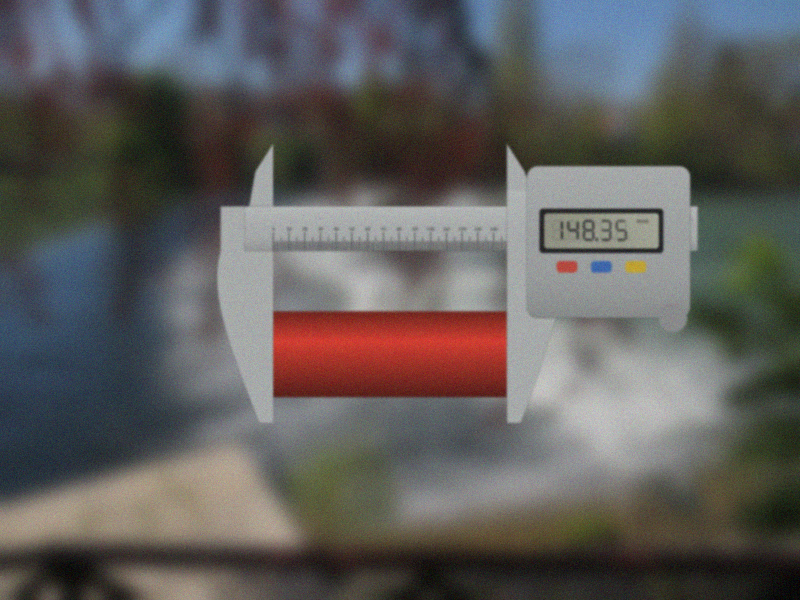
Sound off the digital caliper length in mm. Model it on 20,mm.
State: 148.35,mm
